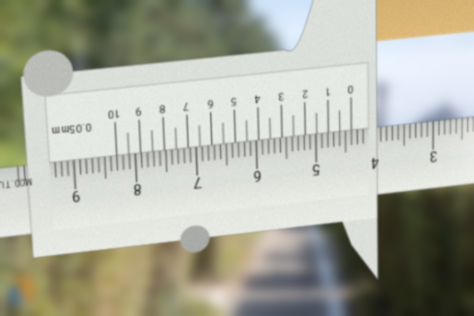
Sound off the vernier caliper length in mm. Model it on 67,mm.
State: 44.0,mm
